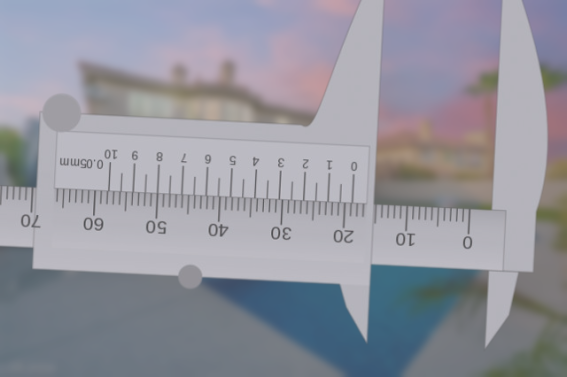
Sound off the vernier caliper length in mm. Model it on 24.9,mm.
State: 18.8,mm
